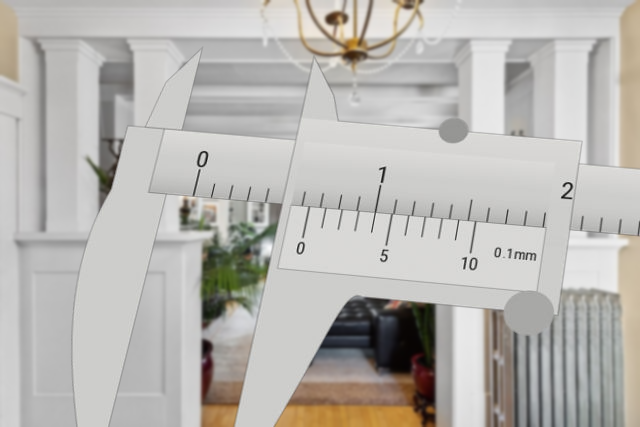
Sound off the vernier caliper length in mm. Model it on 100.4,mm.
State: 6.4,mm
